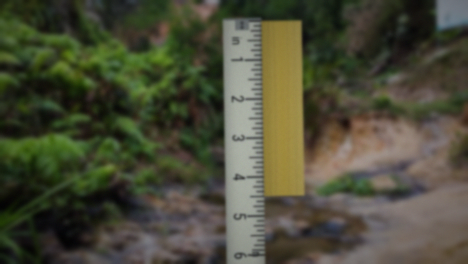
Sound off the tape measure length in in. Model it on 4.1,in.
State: 4.5,in
